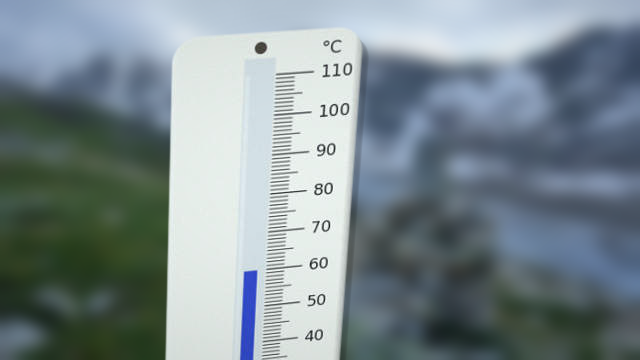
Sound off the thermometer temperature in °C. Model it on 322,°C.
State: 60,°C
